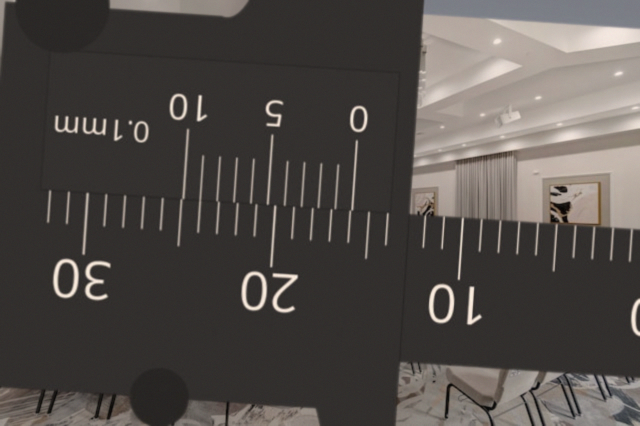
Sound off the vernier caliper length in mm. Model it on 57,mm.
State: 15.9,mm
